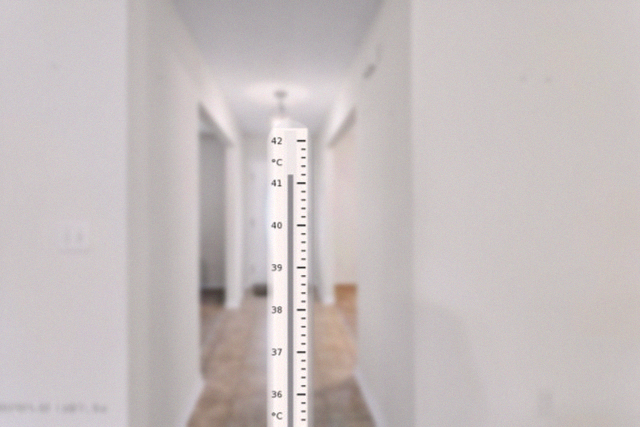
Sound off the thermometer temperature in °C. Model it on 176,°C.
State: 41.2,°C
